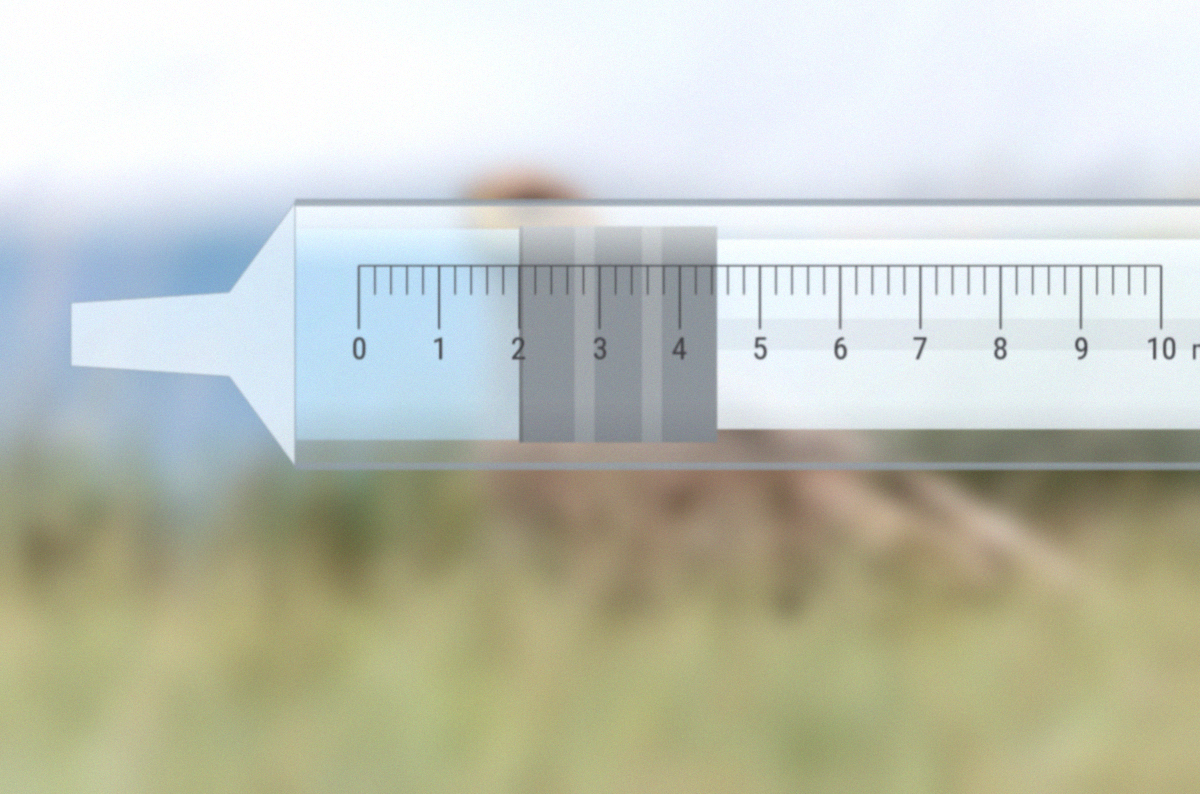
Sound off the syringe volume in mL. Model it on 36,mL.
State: 2,mL
